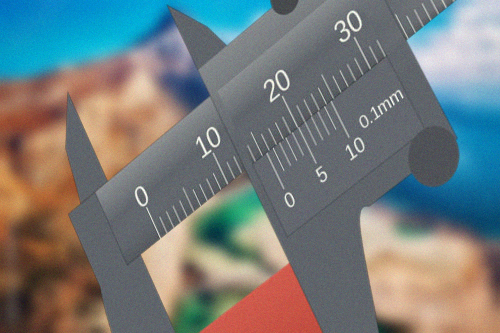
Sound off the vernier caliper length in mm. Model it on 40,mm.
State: 15.6,mm
